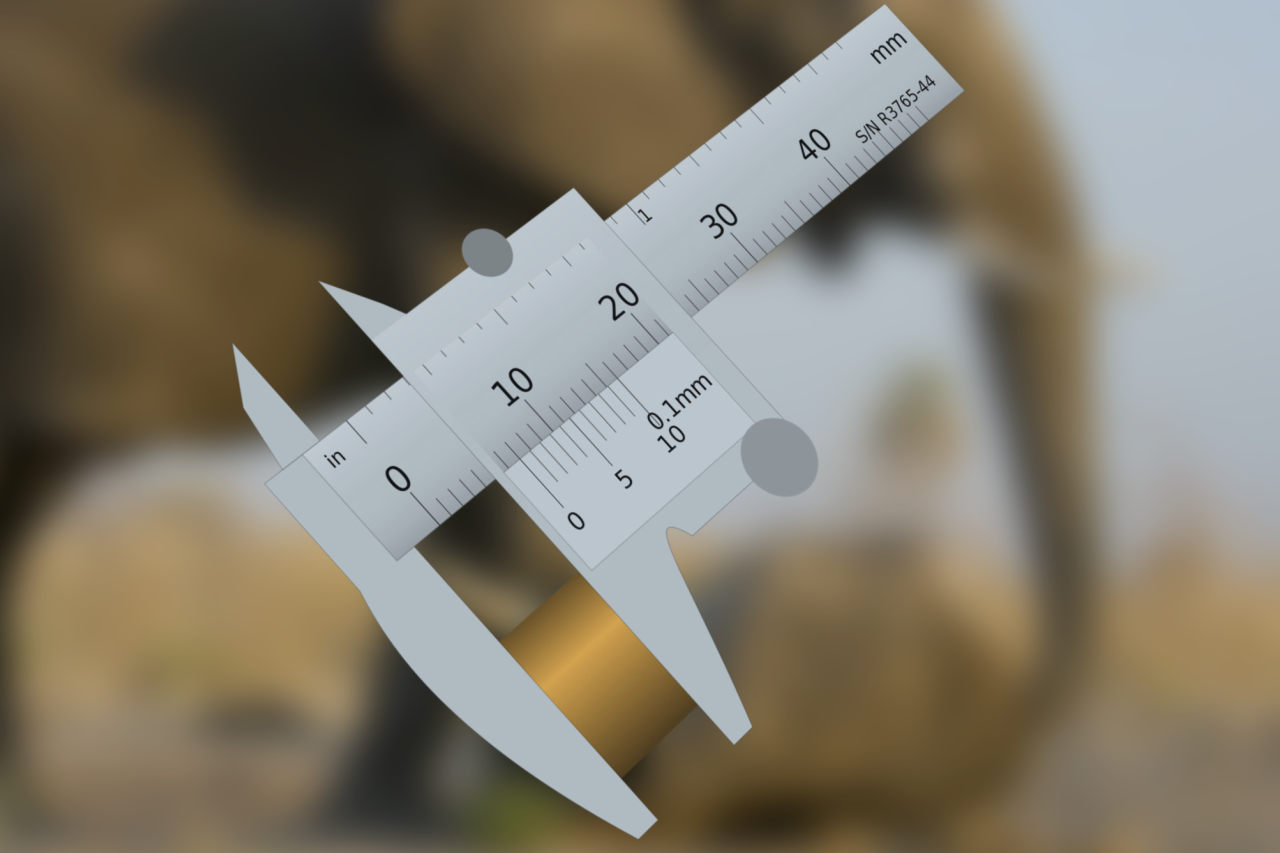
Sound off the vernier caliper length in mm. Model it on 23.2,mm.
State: 7.0,mm
